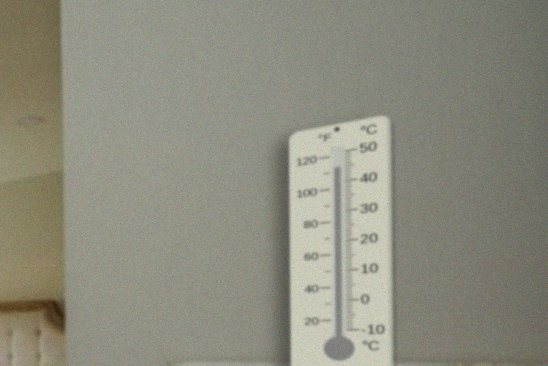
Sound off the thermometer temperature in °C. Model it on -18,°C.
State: 45,°C
